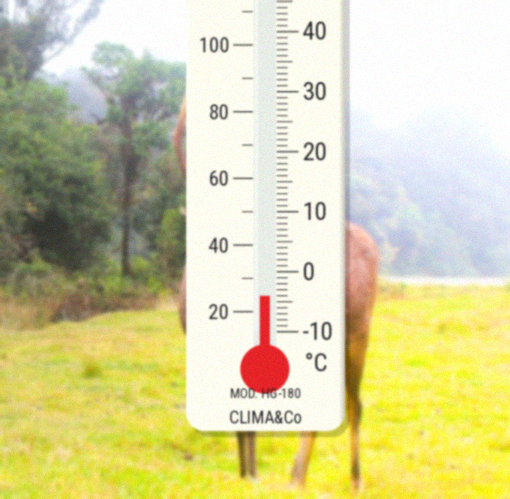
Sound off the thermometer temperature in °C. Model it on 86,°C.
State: -4,°C
